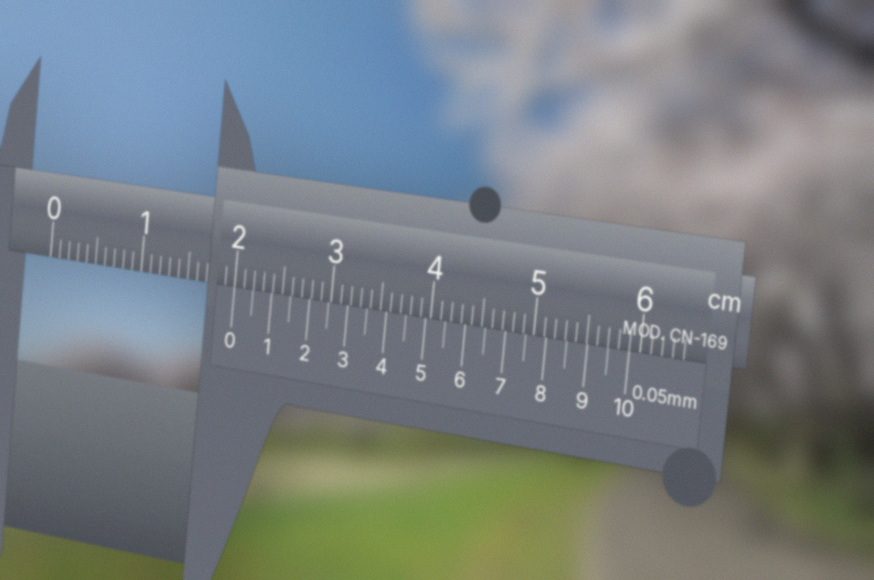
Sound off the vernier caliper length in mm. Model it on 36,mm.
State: 20.0,mm
